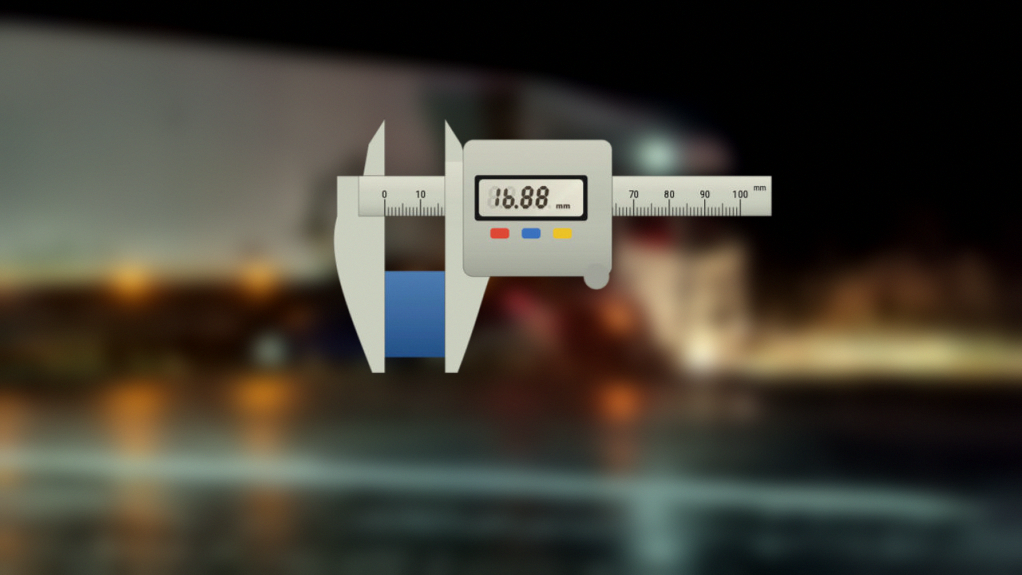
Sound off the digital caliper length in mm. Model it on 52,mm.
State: 16.88,mm
